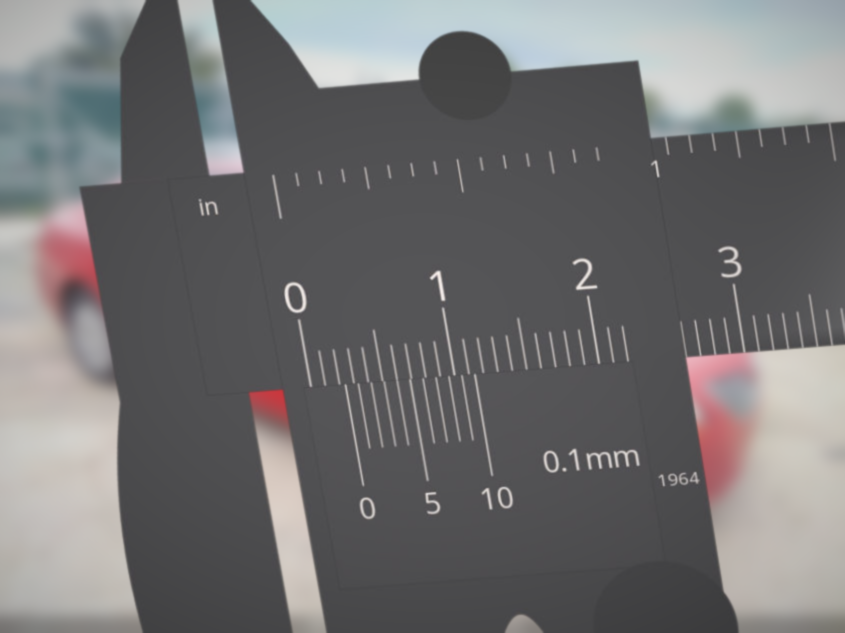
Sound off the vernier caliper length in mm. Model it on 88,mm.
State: 2.4,mm
